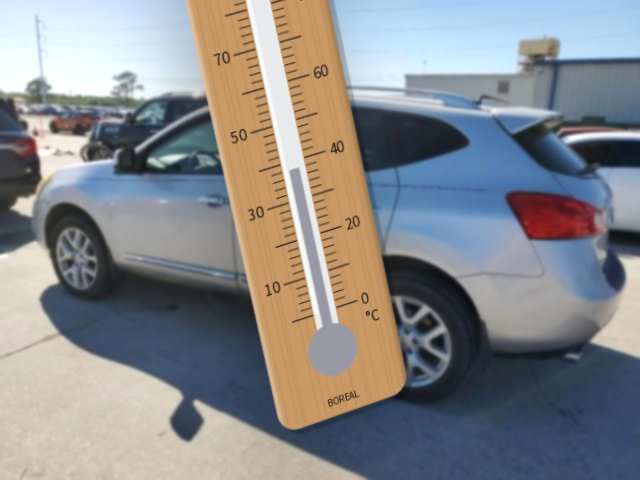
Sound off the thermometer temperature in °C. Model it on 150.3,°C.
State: 38,°C
